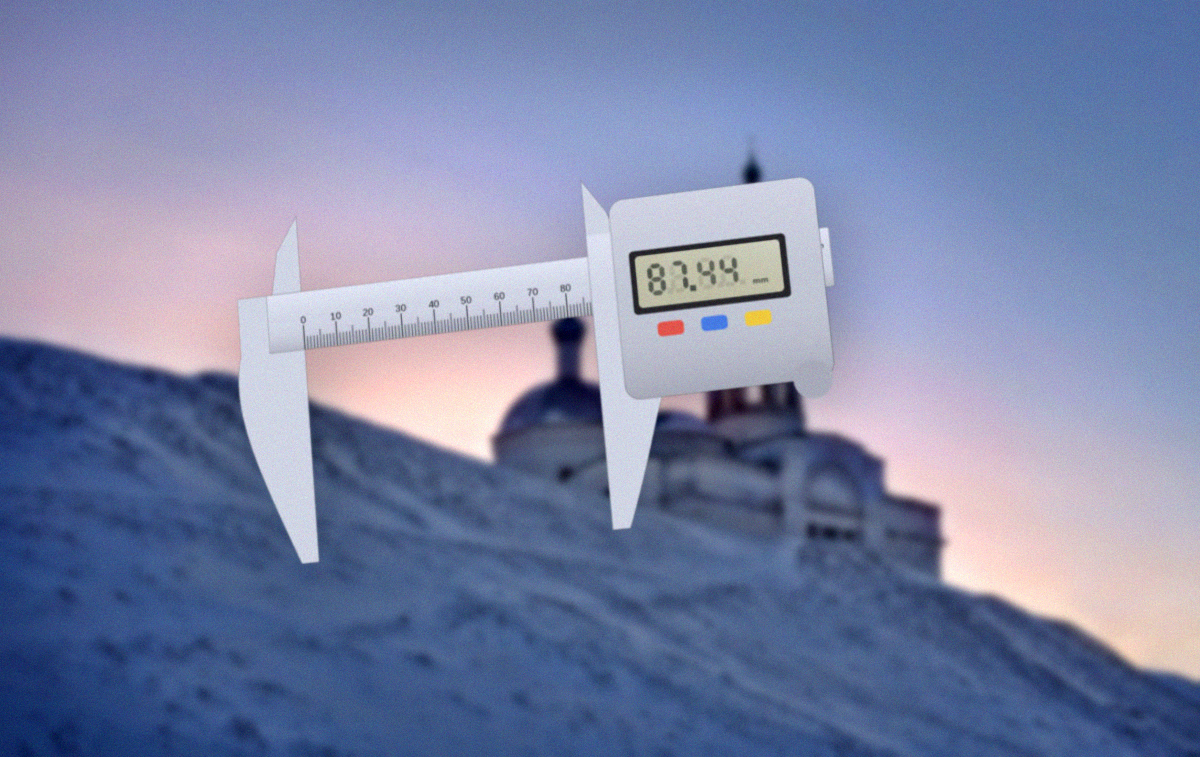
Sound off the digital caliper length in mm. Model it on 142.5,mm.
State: 87.44,mm
